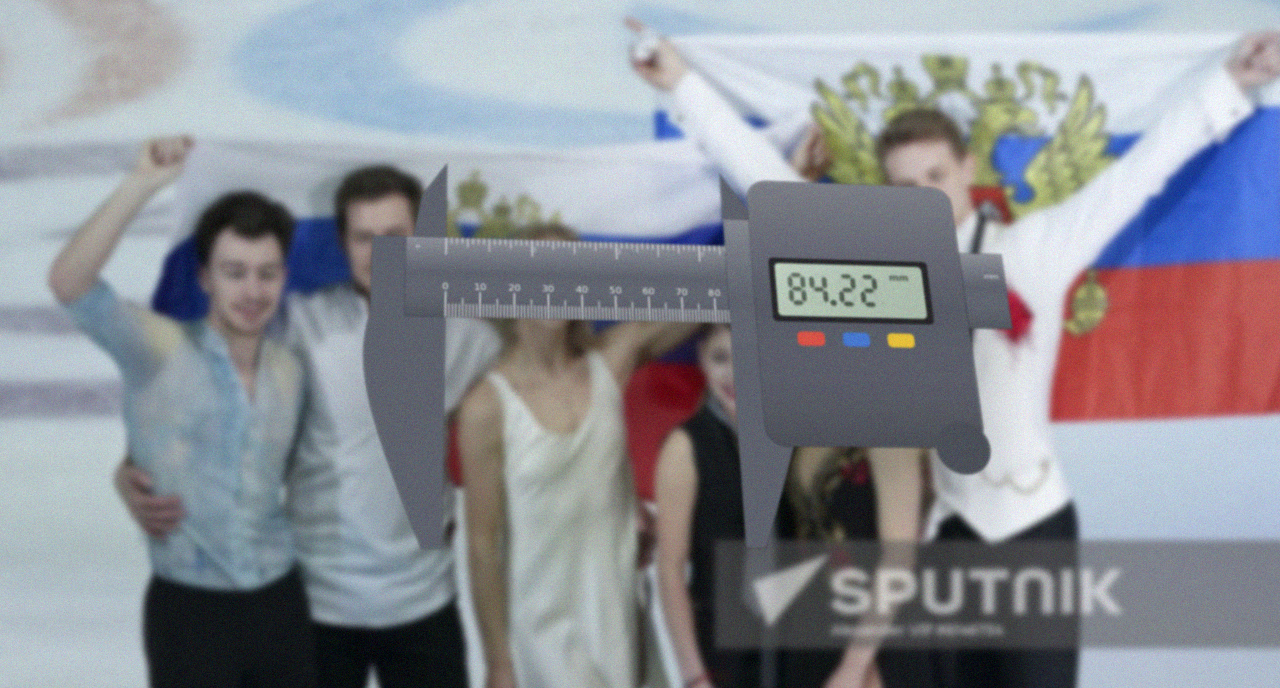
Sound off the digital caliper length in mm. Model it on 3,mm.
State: 84.22,mm
